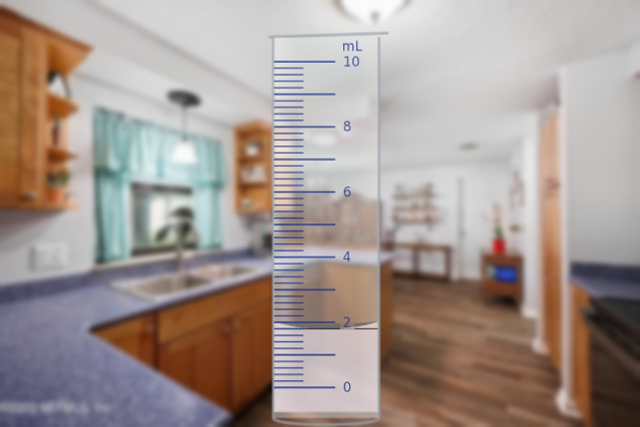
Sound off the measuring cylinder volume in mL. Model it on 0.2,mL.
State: 1.8,mL
